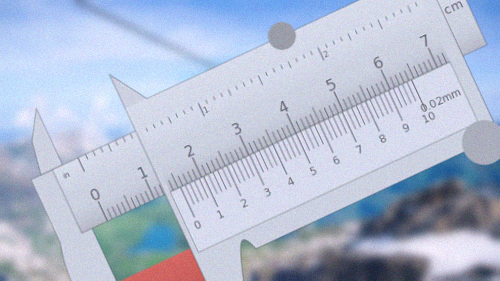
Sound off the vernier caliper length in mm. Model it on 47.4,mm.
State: 15.5,mm
